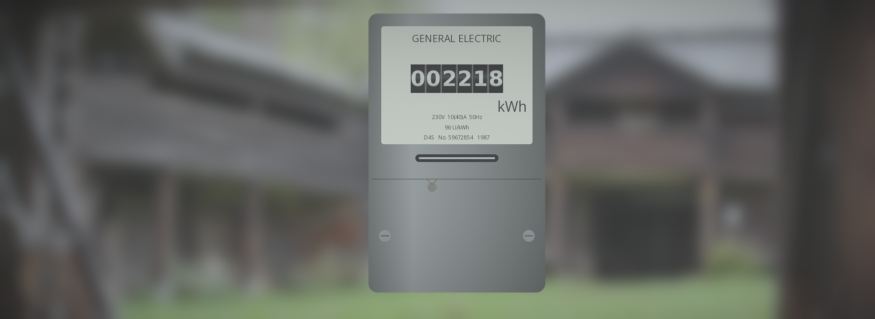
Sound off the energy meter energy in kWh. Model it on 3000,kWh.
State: 2218,kWh
